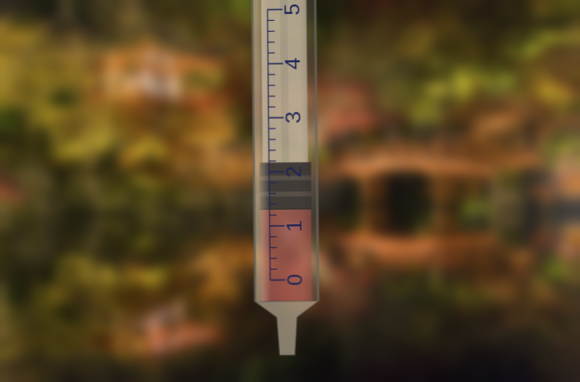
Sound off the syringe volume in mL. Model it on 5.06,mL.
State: 1.3,mL
